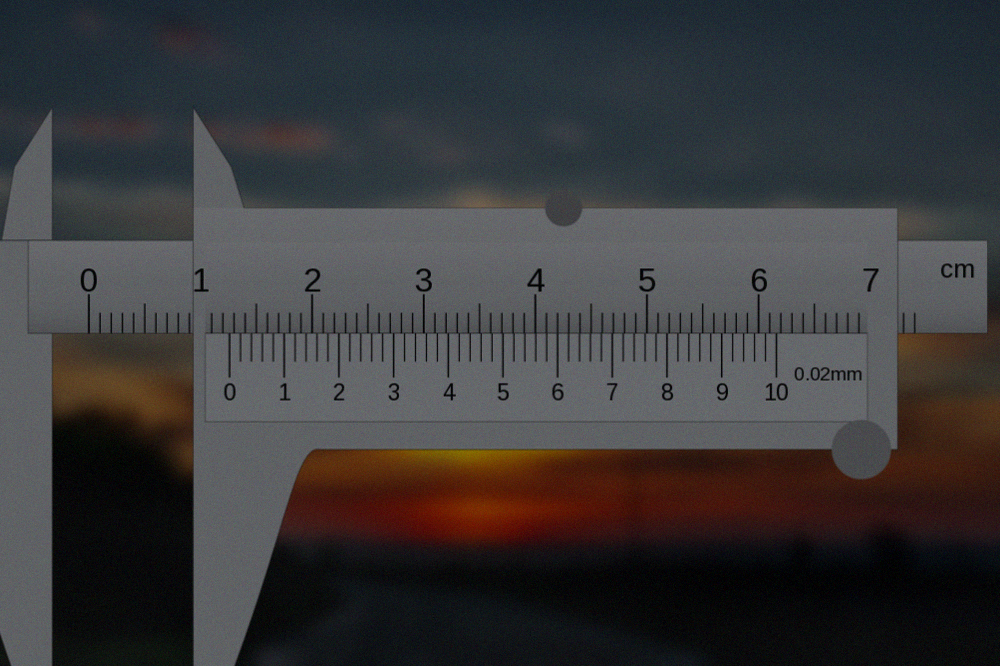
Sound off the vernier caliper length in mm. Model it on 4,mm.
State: 12.6,mm
